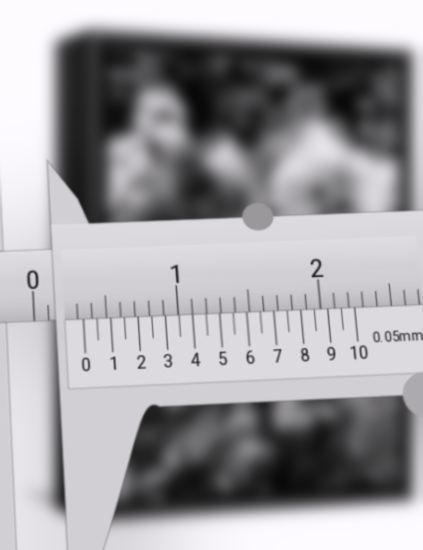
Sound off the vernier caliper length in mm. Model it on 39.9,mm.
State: 3.4,mm
